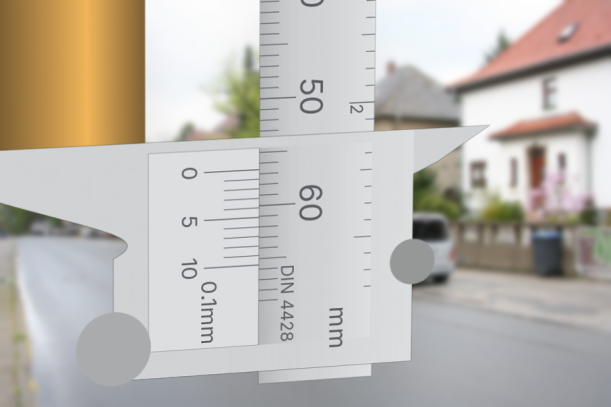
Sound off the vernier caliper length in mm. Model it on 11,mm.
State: 56.6,mm
